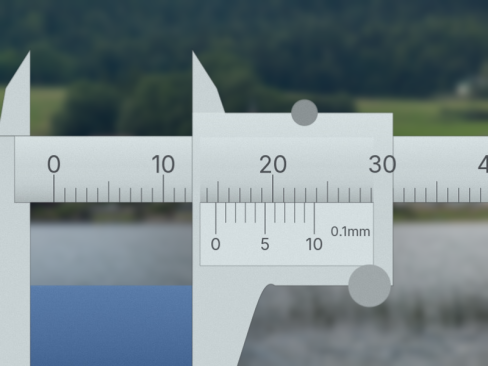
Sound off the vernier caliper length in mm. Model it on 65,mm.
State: 14.8,mm
